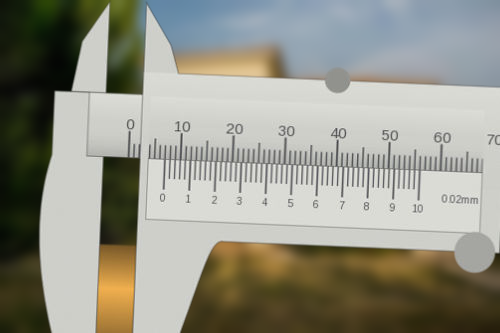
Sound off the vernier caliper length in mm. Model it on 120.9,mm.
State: 7.0,mm
